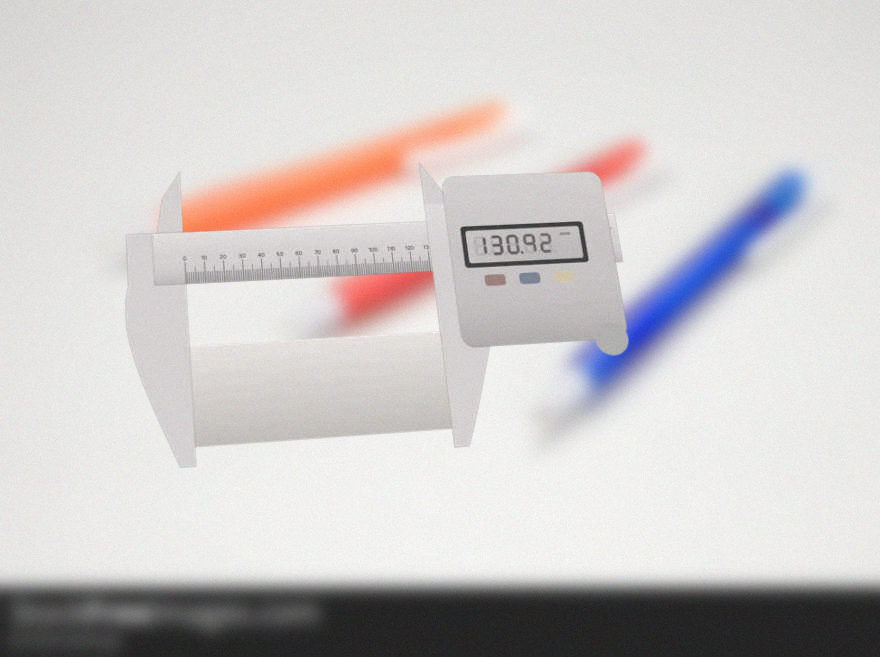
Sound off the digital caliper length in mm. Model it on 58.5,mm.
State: 130.92,mm
